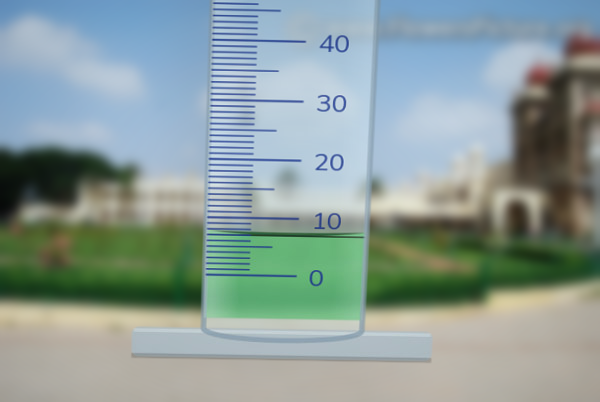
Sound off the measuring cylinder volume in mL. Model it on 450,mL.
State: 7,mL
